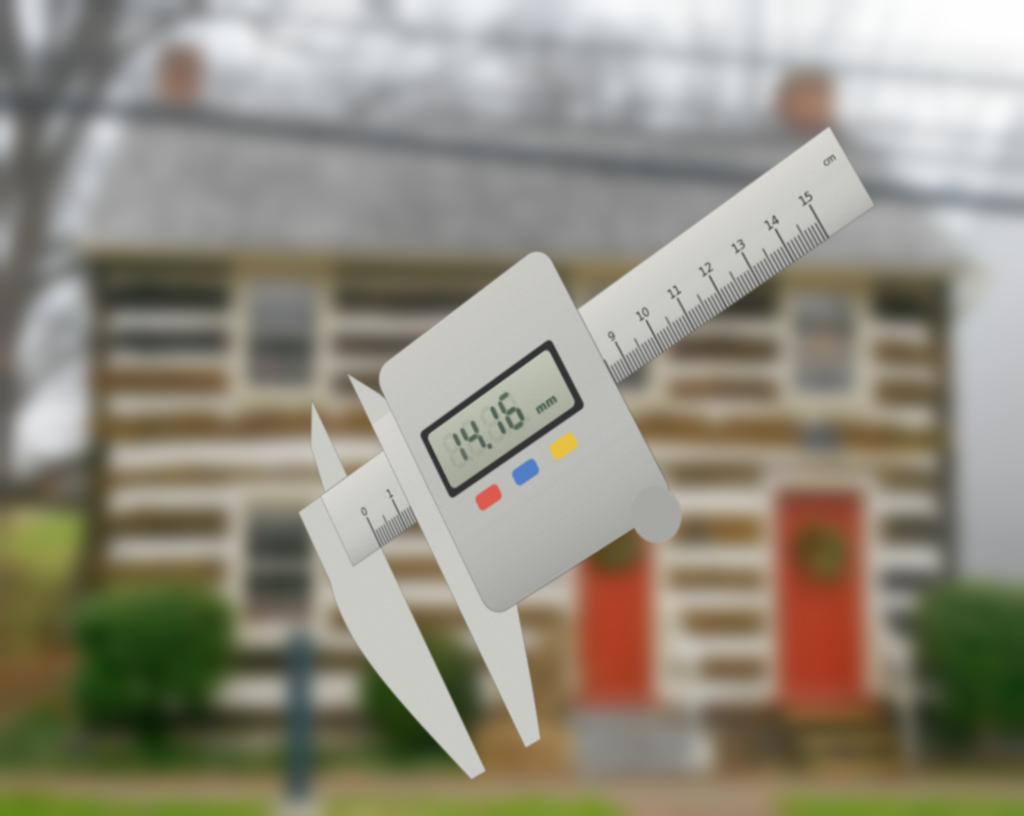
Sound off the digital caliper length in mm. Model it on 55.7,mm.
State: 14.16,mm
